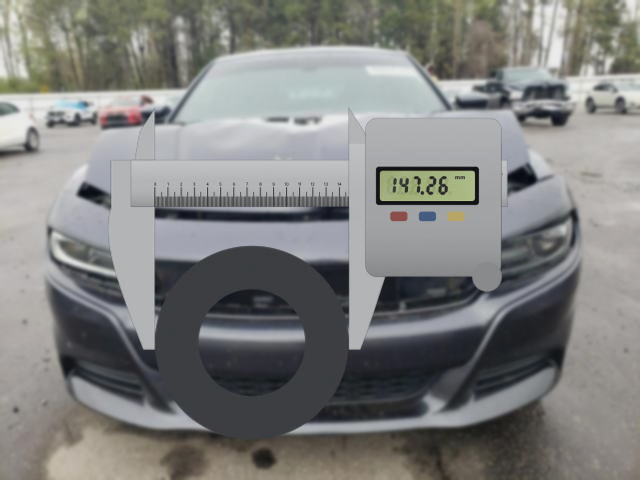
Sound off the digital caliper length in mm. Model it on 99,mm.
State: 147.26,mm
